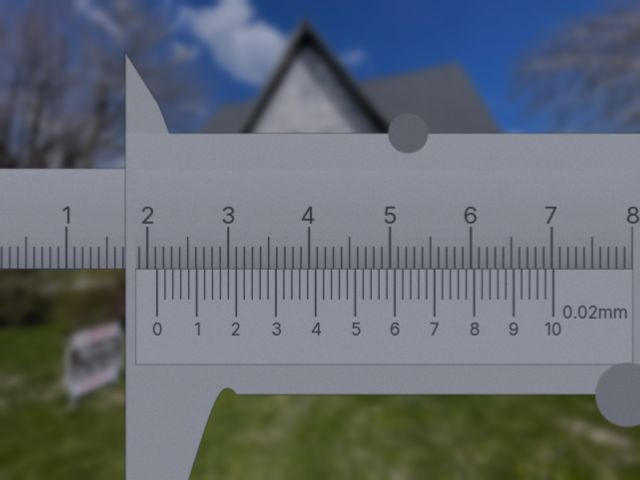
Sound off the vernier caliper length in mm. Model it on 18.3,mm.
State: 21.2,mm
